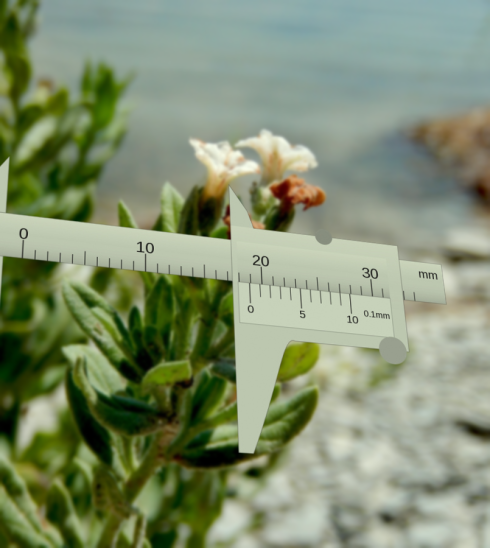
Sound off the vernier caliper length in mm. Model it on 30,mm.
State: 18.9,mm
